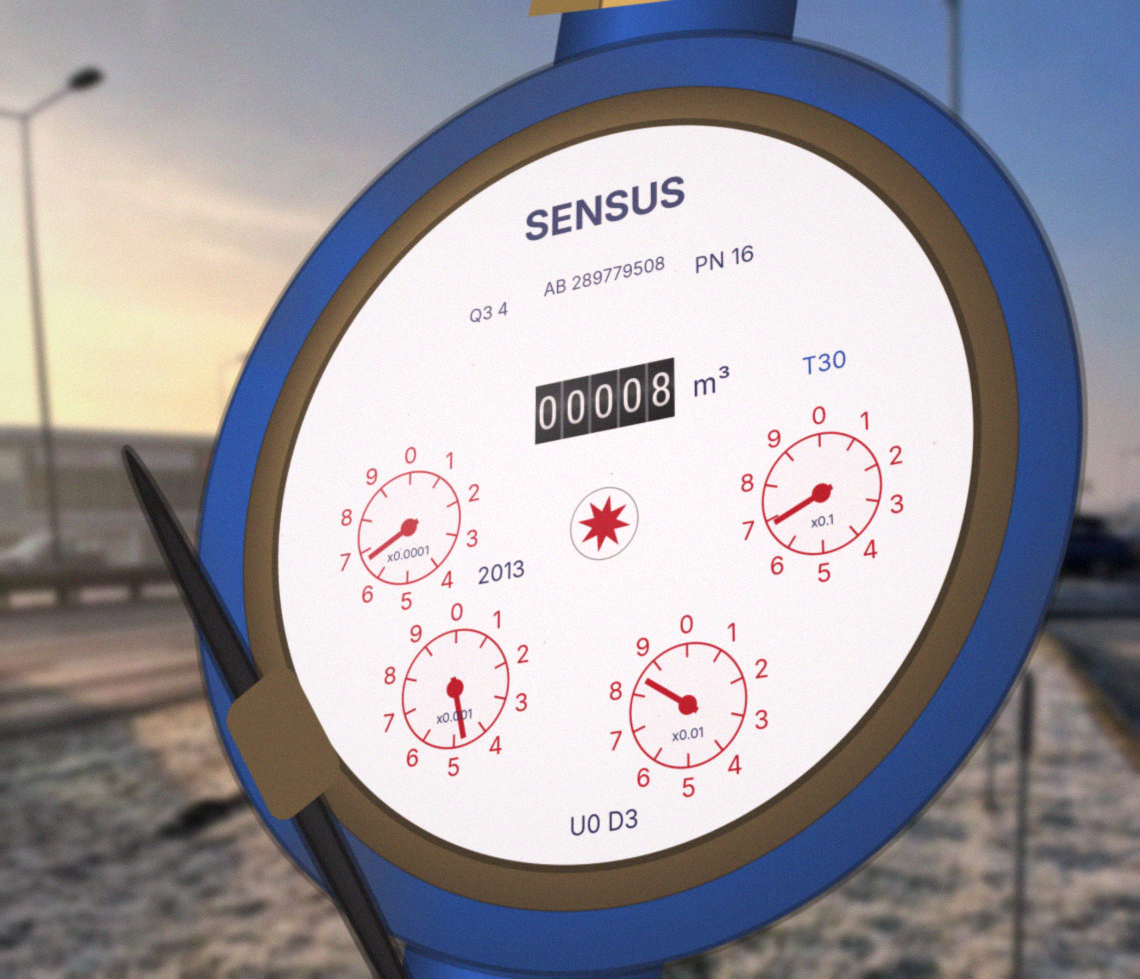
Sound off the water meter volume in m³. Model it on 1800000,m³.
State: 8.6846,m³
